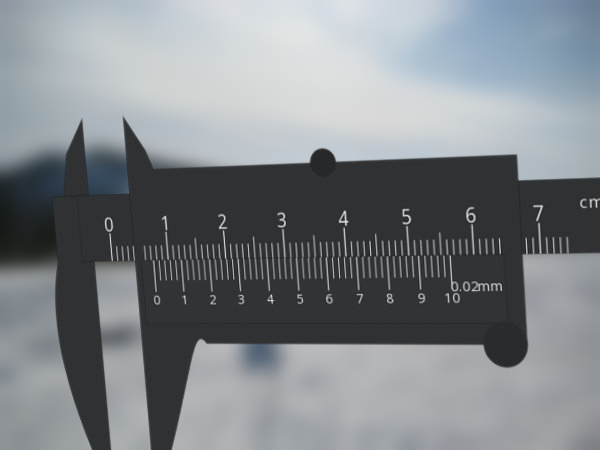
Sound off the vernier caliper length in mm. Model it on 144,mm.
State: 7.4,mm
